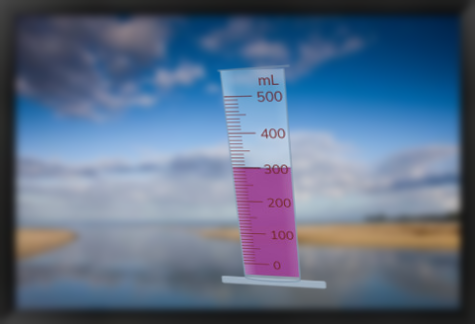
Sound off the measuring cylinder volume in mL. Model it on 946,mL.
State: 300,mL
